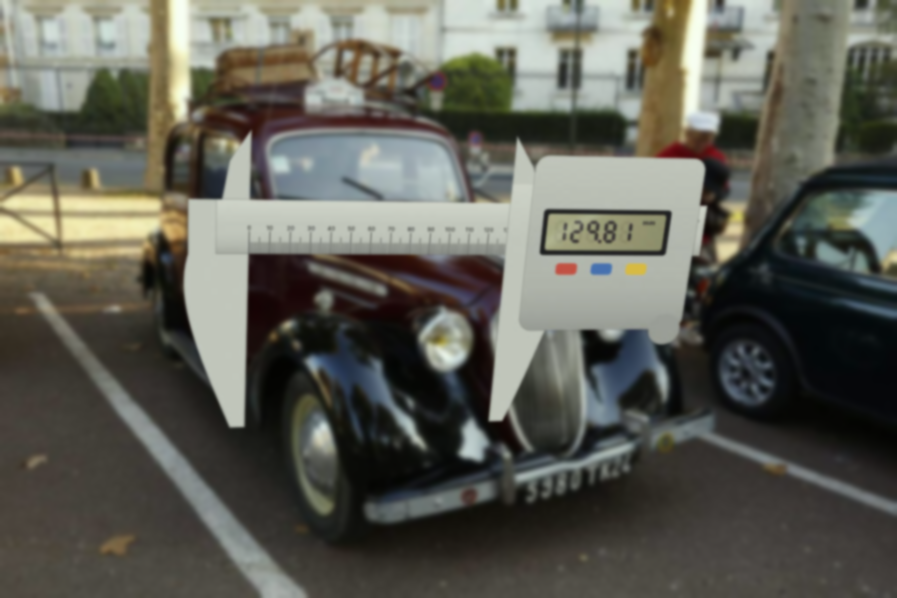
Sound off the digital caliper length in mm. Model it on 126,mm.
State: 129.81,mm
